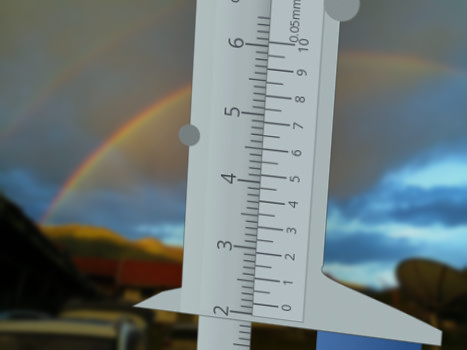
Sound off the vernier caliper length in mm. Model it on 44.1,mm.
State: 21.6,mm
